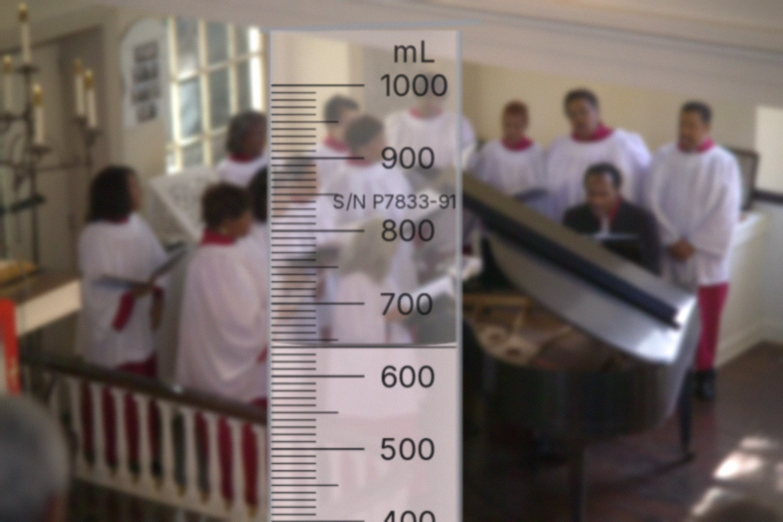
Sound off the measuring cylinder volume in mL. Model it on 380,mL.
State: 640,mL
